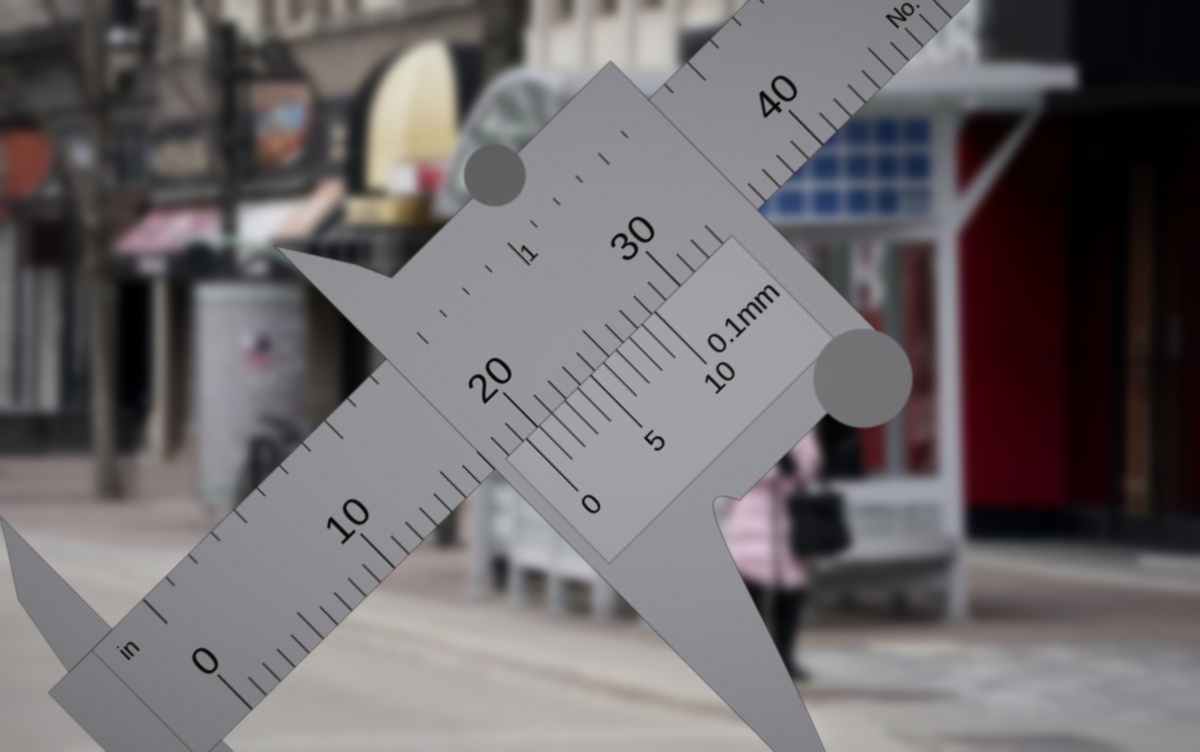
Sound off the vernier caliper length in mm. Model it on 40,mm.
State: 19.2,mm
